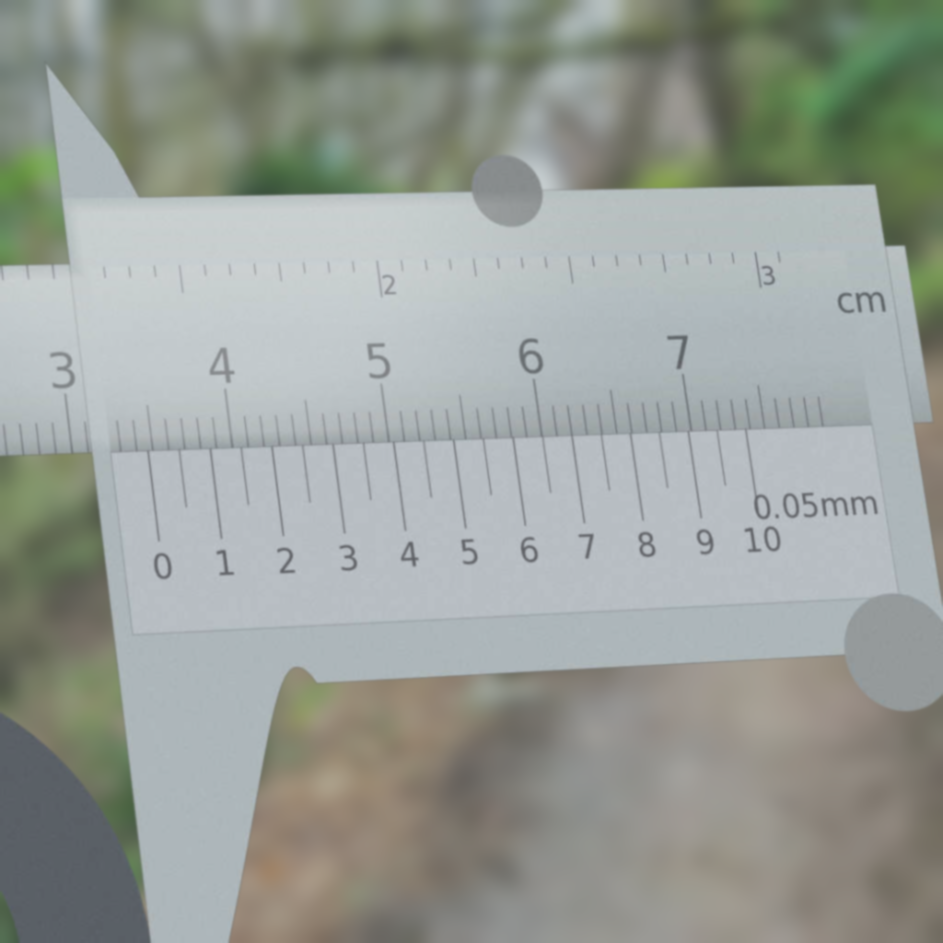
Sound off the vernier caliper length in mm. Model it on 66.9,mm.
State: 34.7,mm
